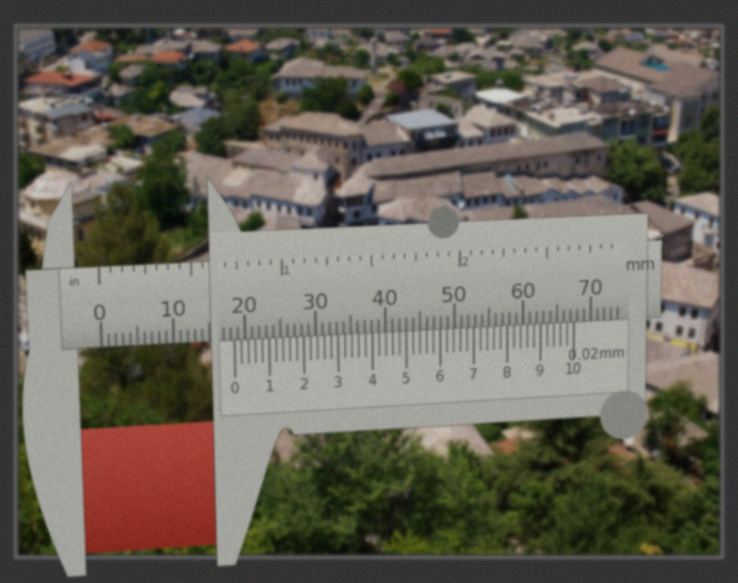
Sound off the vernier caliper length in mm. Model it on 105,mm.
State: 18.5,mm
